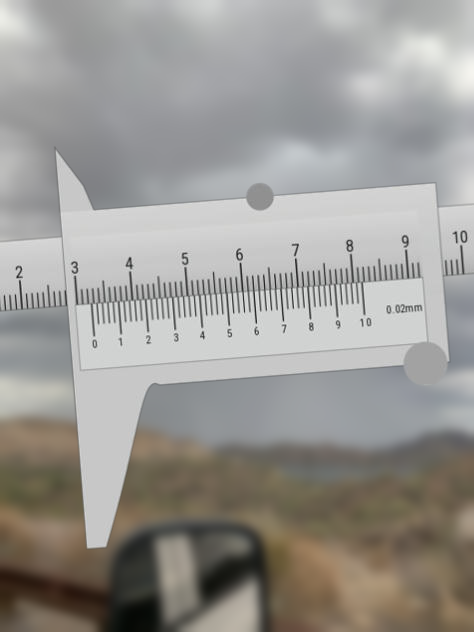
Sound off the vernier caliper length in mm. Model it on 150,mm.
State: 32.6,mm
